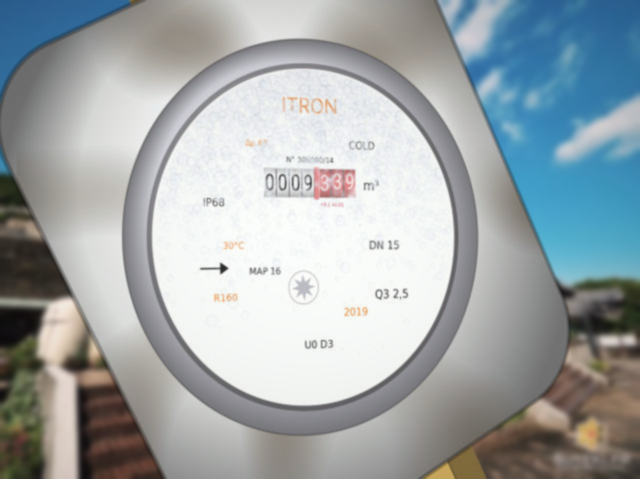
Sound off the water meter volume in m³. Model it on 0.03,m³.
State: 9.339,m³
